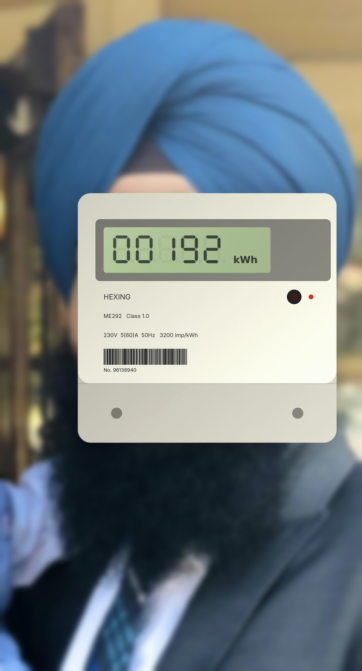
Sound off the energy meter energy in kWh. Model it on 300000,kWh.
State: 192,kWh
